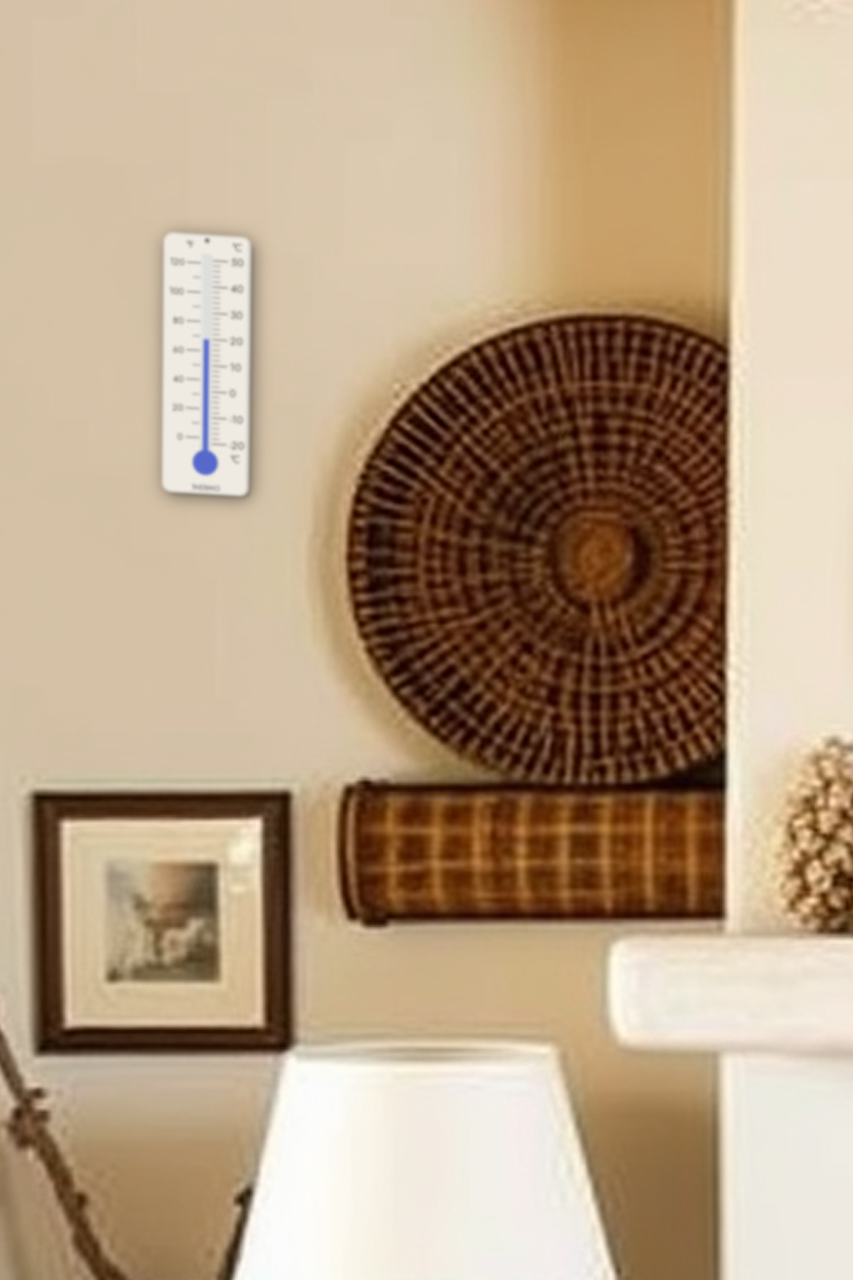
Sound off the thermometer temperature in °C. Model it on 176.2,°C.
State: 20,°C
